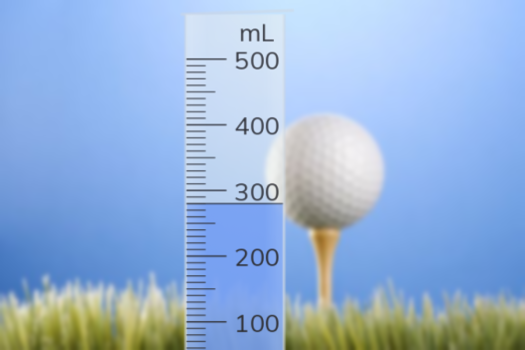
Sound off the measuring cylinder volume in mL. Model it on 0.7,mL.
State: 280,mL
